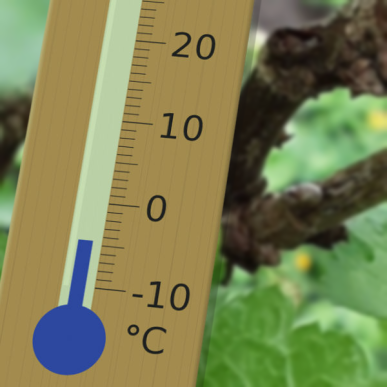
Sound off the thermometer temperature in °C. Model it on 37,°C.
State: -4.5,°C
